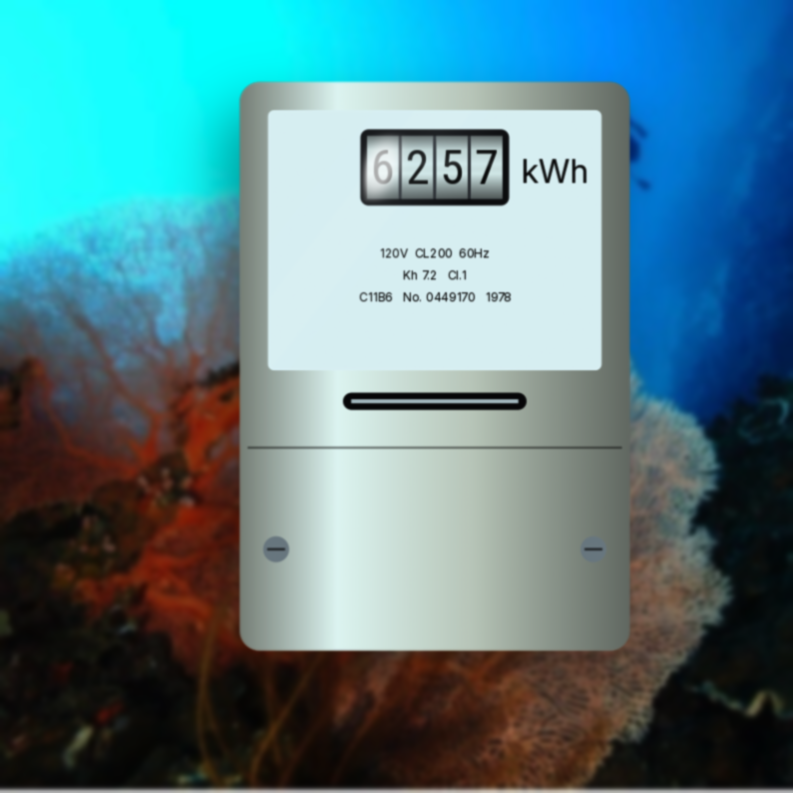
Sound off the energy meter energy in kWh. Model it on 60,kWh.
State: 6257,kWh
